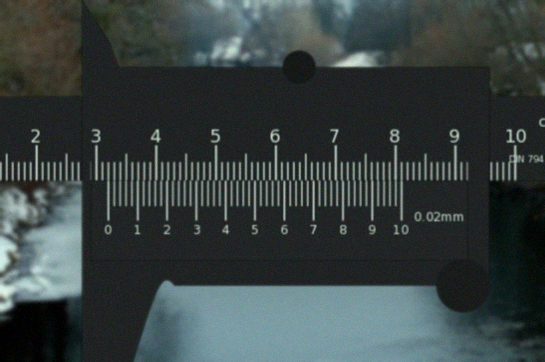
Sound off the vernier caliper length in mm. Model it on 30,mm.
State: 32.0,mm
